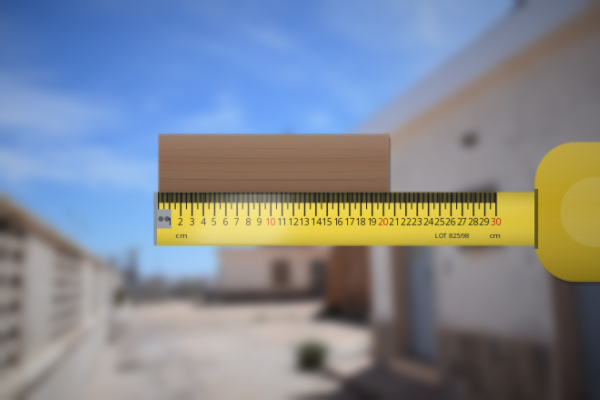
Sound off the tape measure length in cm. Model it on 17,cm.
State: 20.5,cm
